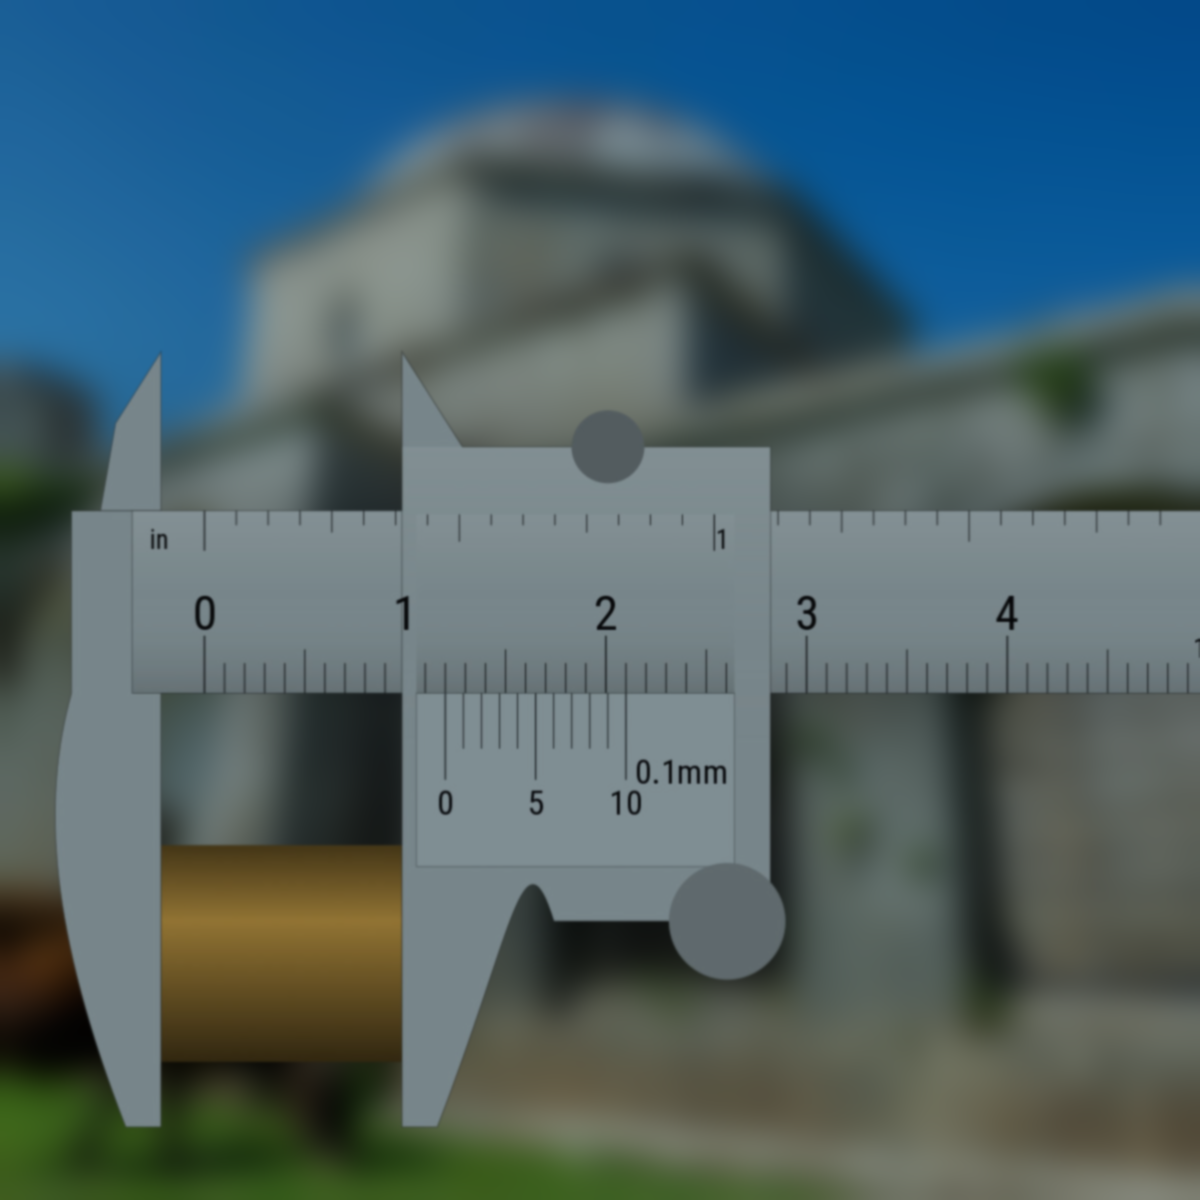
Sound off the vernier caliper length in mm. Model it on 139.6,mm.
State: 12.0,mm
